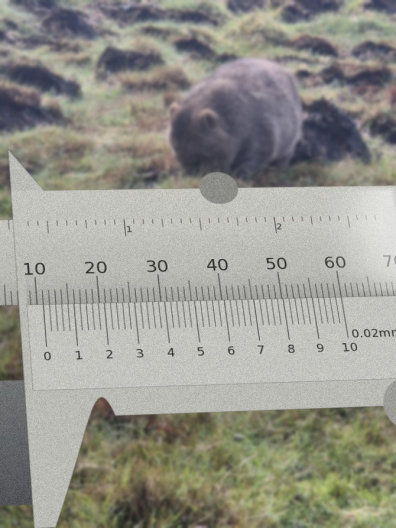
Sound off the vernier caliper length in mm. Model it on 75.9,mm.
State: 11.0,mm
